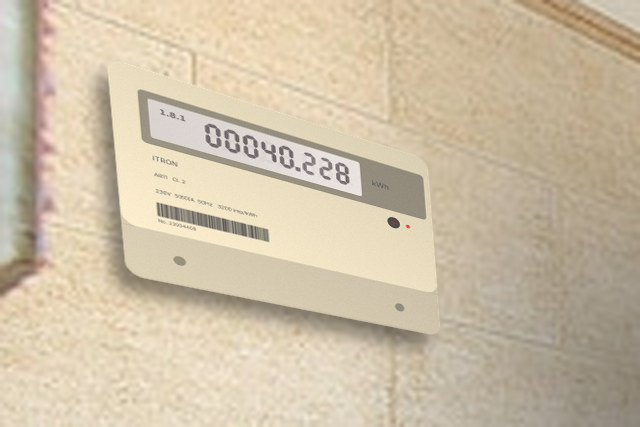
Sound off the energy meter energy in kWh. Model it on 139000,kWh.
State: 40.228,kWh
